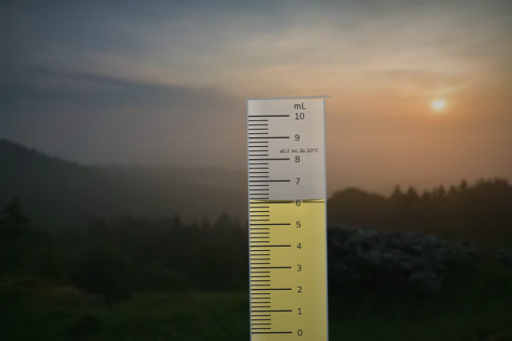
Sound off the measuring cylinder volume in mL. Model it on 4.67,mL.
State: 6,mL
